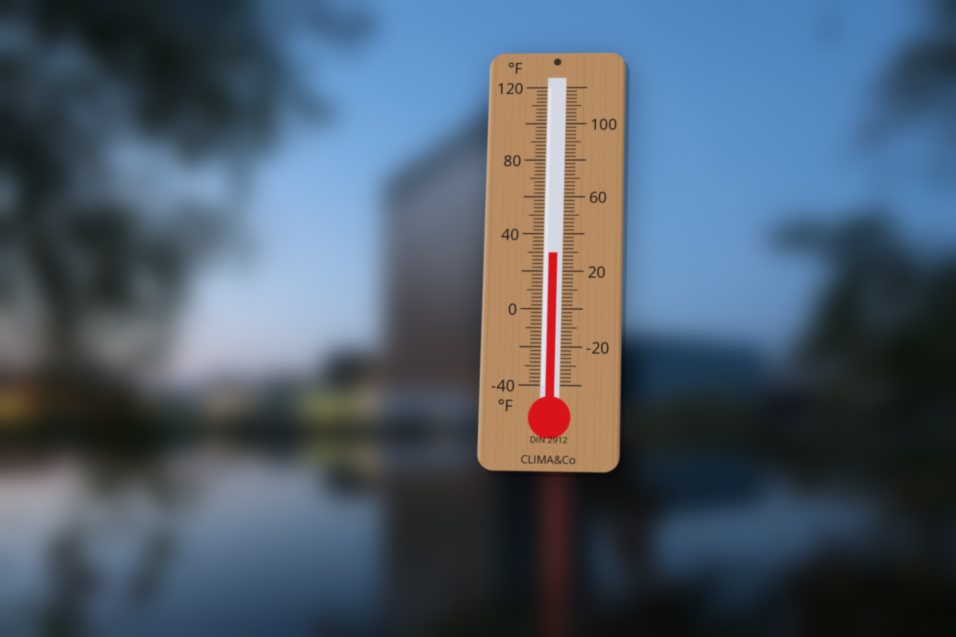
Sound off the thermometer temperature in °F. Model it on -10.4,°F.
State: 30,°F
